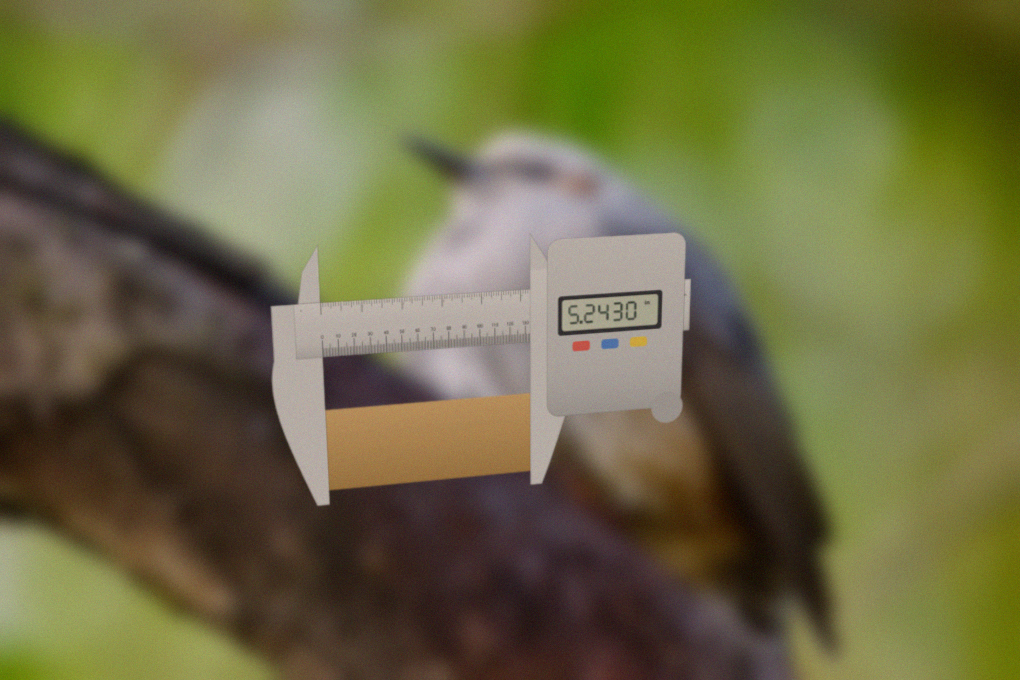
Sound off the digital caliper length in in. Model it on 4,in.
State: 5.2430,in
